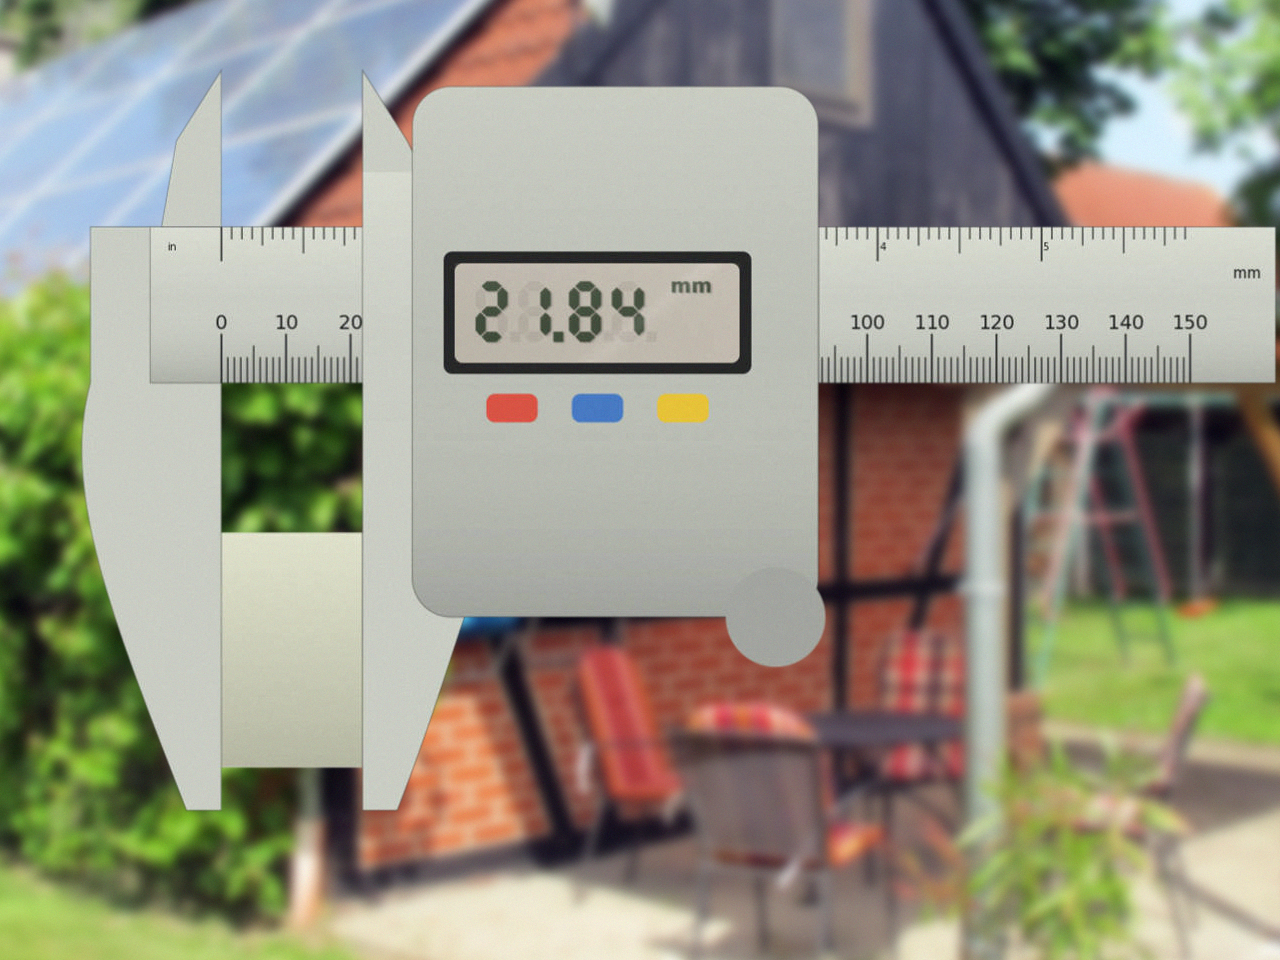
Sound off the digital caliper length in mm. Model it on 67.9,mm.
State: 21.84,mm
